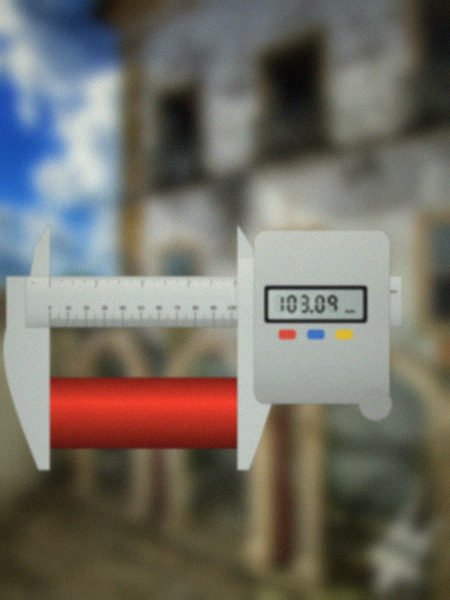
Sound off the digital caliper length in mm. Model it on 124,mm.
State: 103.09,mm
